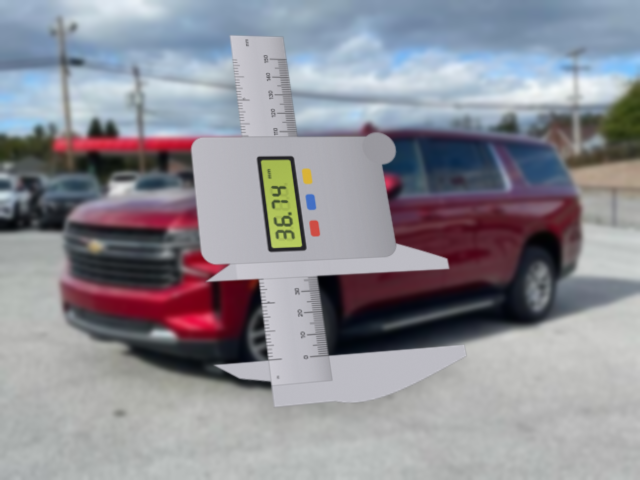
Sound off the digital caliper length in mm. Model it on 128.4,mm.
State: 36.74,mm
